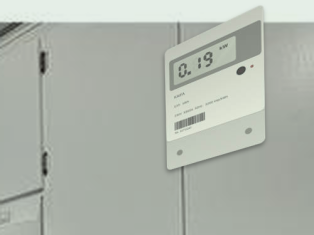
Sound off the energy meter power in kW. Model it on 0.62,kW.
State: 0.19,kW
